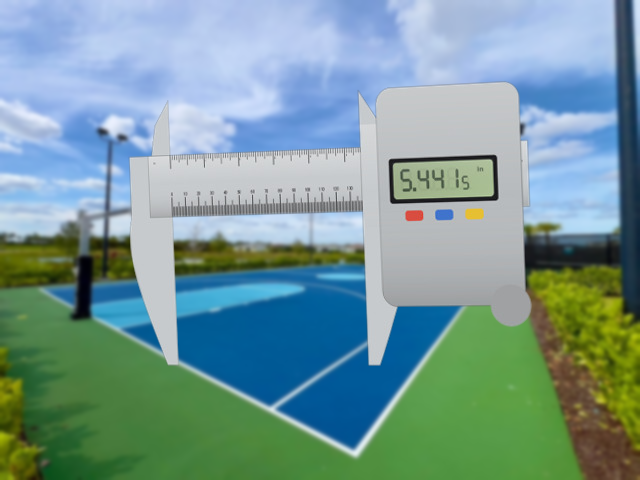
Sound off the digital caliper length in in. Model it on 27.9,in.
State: 5.4415,in
